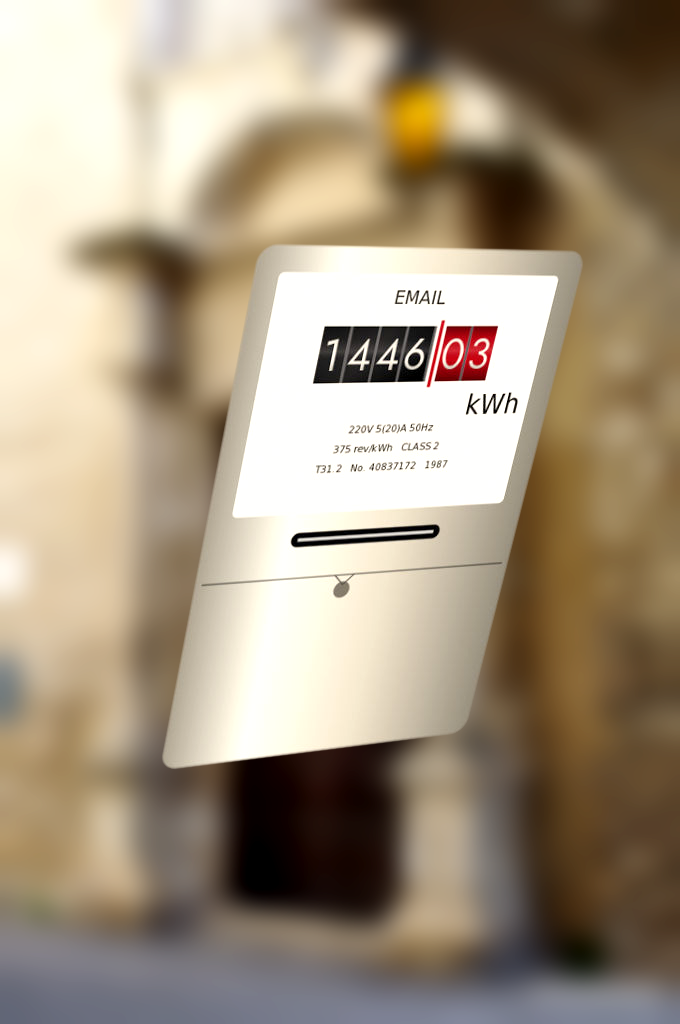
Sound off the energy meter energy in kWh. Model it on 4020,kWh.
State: 1446.03,kWh
